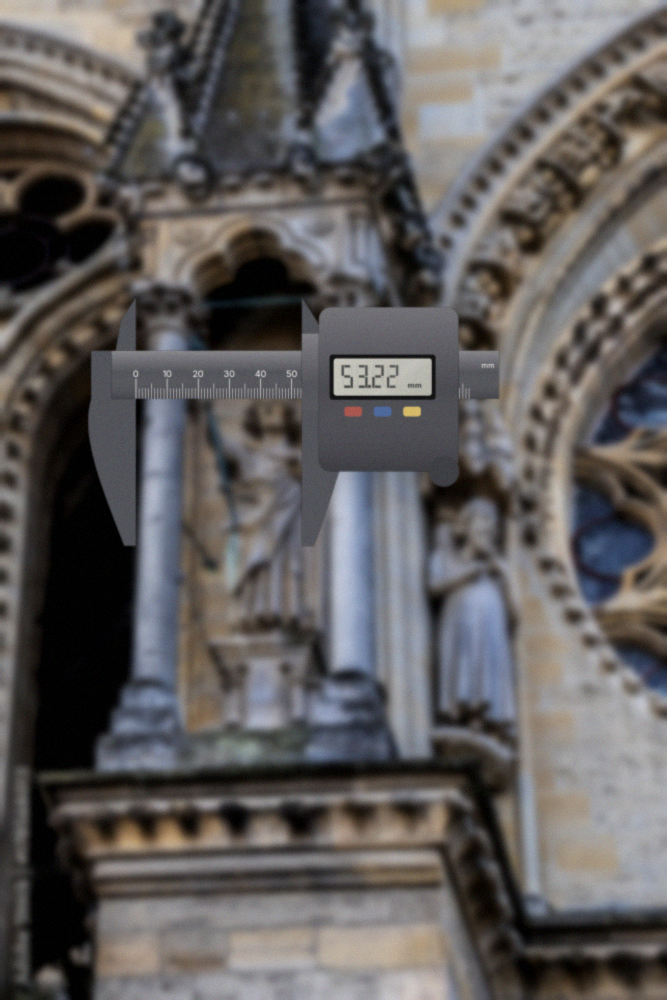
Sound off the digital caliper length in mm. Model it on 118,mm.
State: 53.22,mm
